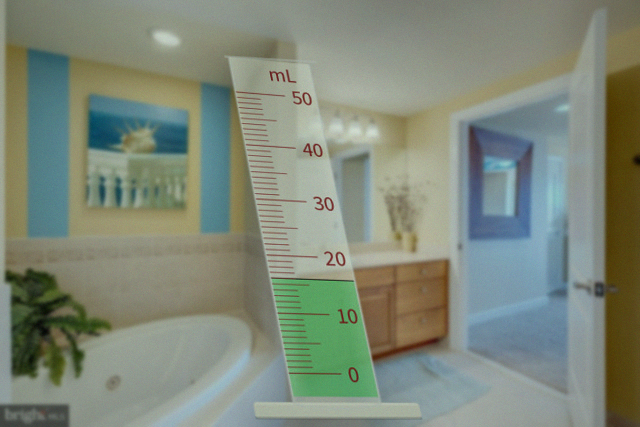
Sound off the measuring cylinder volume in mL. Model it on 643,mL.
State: 16,mL
